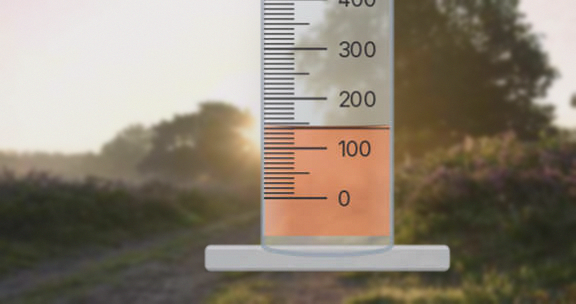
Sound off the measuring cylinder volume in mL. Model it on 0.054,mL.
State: 140,mL
